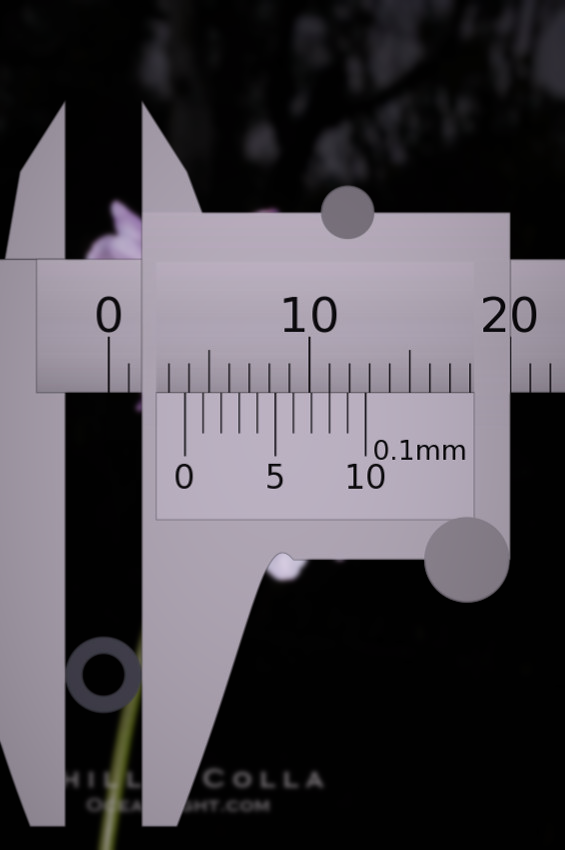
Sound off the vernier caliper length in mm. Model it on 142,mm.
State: 3.8,mm
